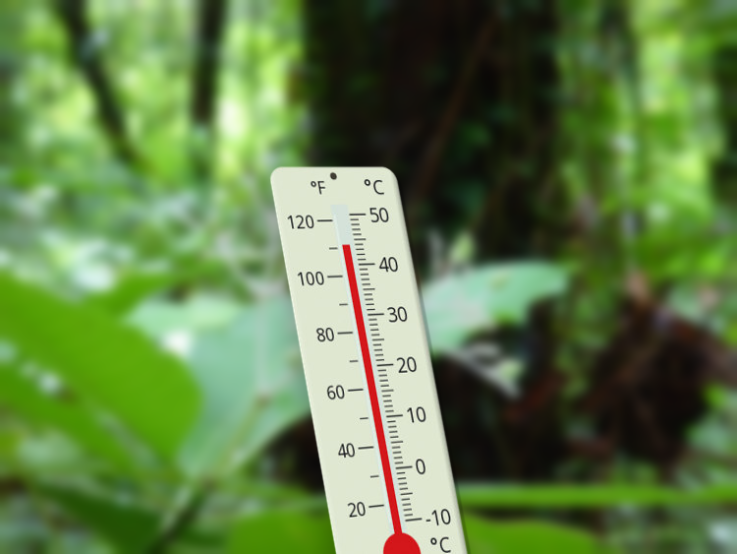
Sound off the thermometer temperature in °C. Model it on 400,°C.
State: 44,°C
